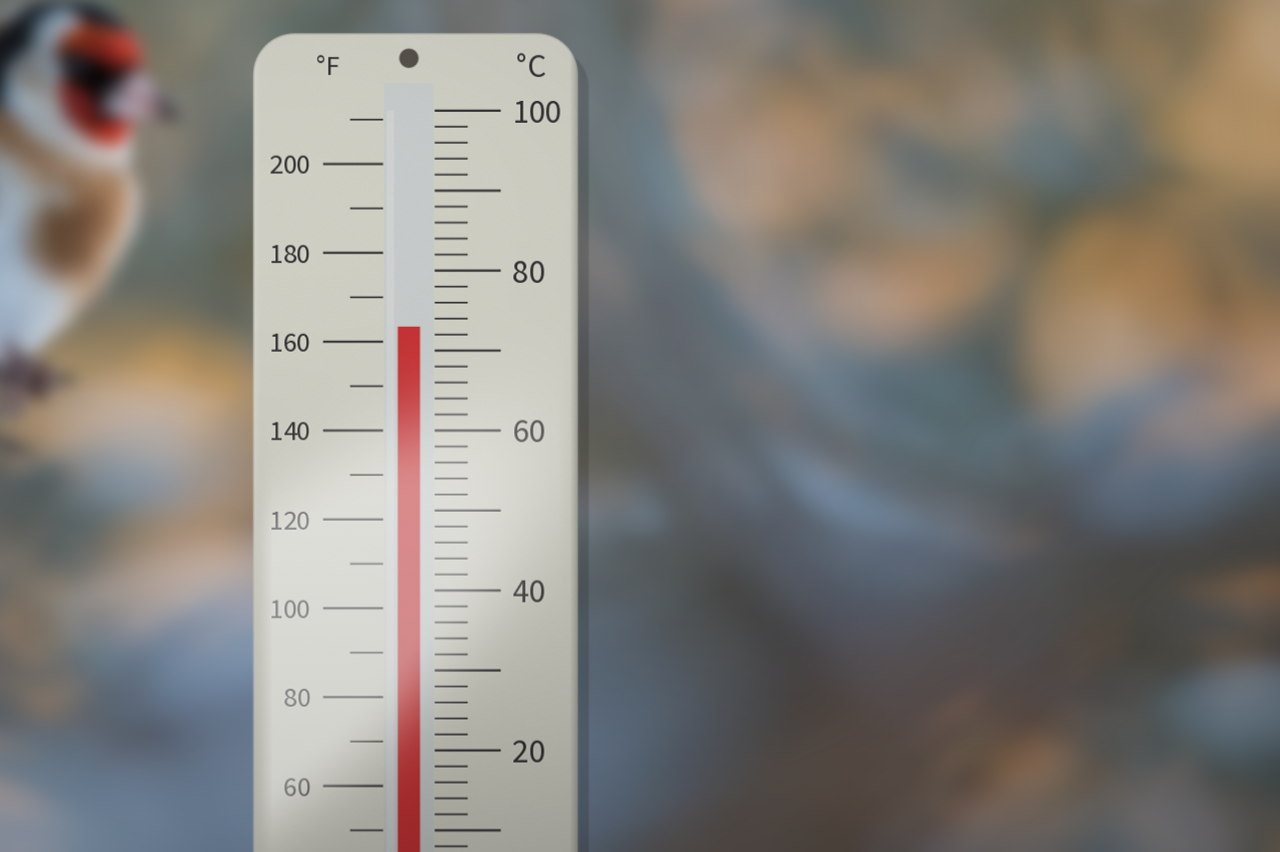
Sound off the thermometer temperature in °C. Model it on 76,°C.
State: 73,°C
